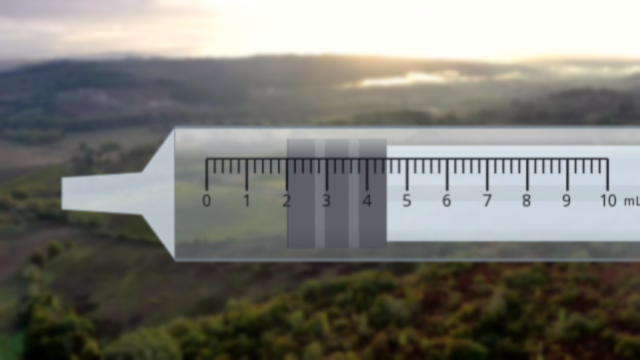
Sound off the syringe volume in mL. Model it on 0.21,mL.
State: 2,mL
